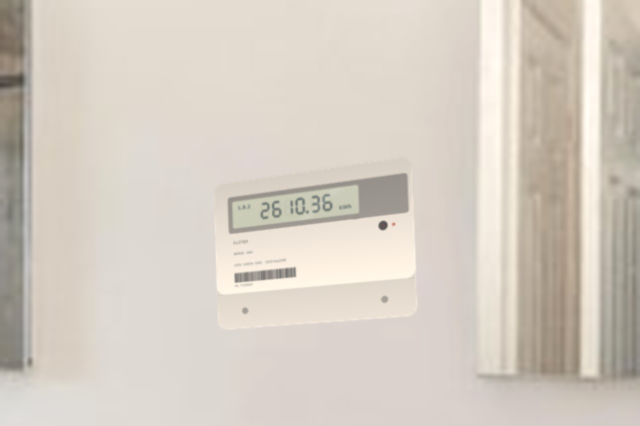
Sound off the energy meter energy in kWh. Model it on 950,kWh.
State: 2610.36,kWh
